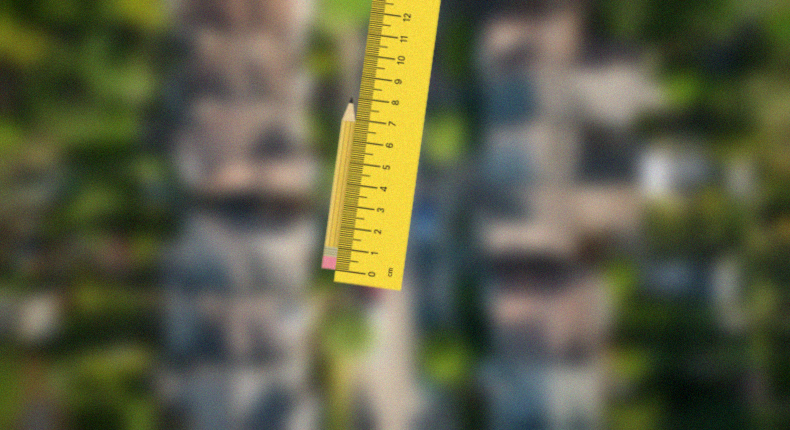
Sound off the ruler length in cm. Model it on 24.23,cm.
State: 8,cm
